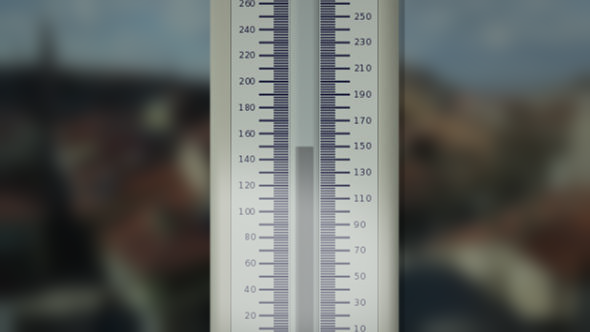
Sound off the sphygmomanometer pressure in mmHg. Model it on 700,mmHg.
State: 150,mmHg
